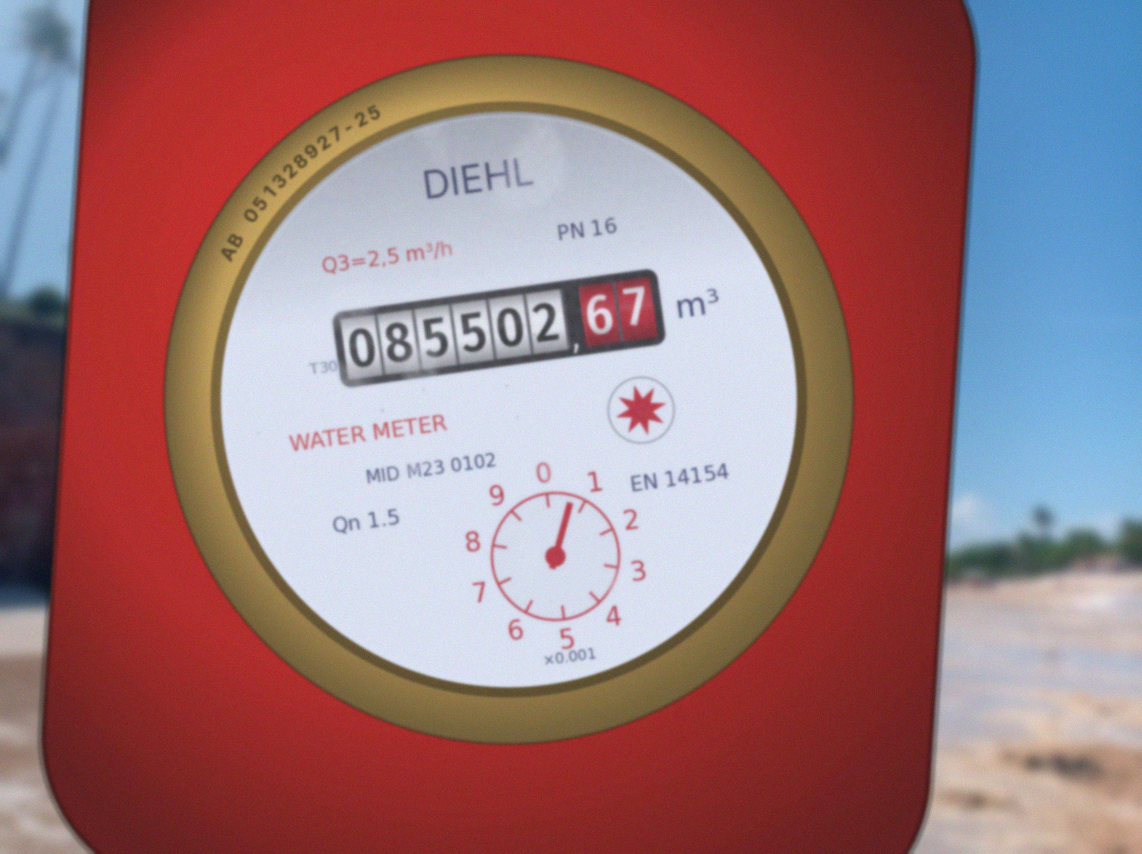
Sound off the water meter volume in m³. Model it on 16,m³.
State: 85502.670,m³
